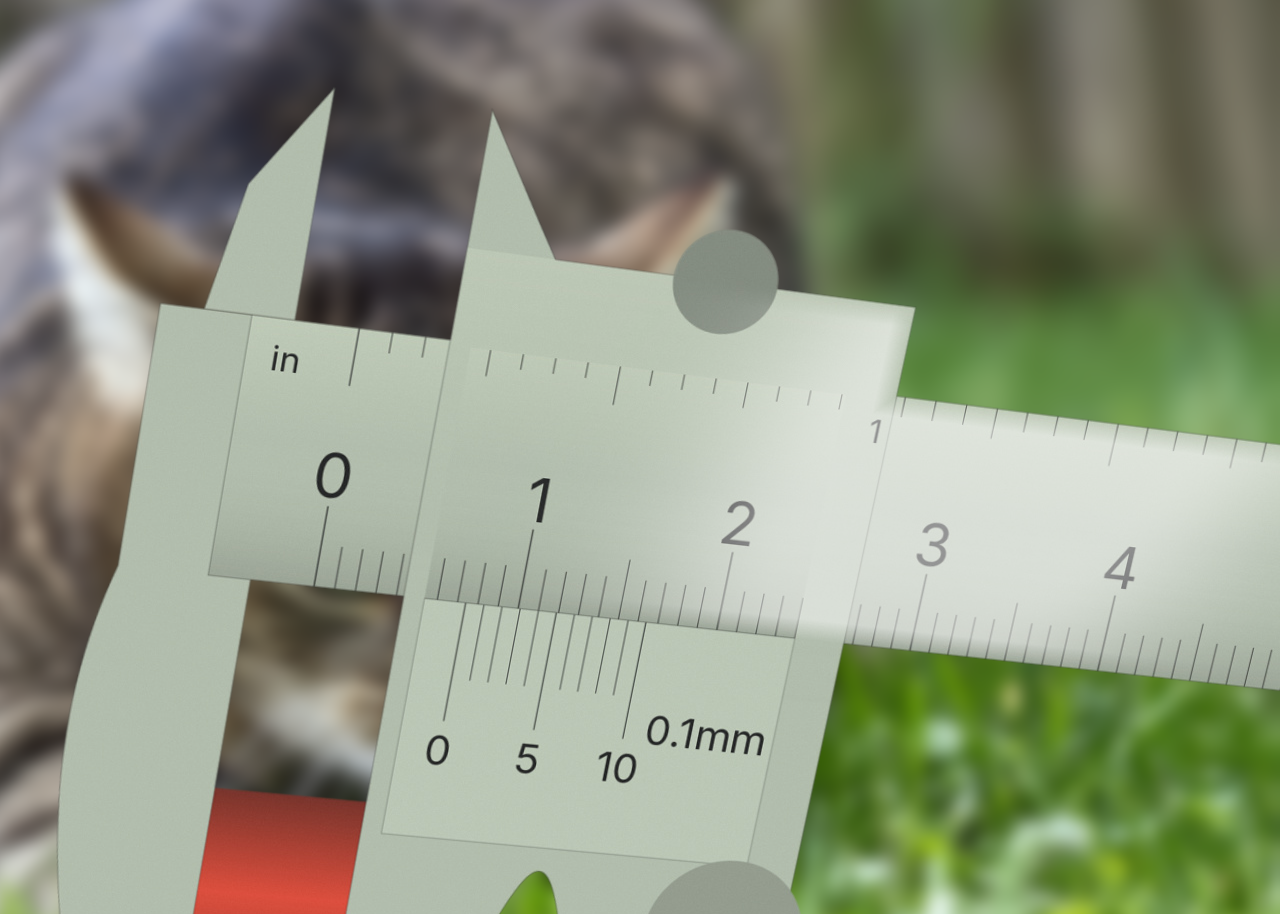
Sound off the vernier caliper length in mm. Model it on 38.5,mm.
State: 7.4,mm
